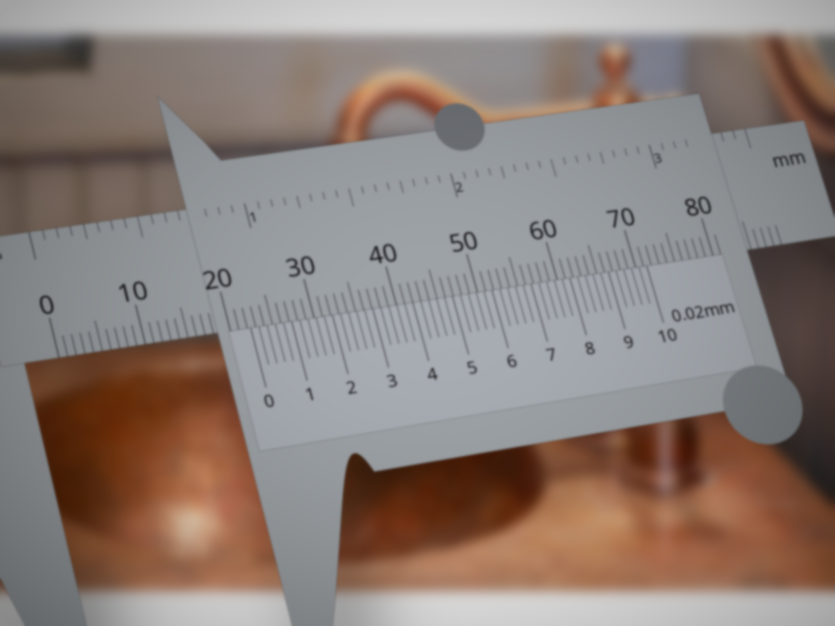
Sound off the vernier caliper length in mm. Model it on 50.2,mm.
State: 22.4,mm
